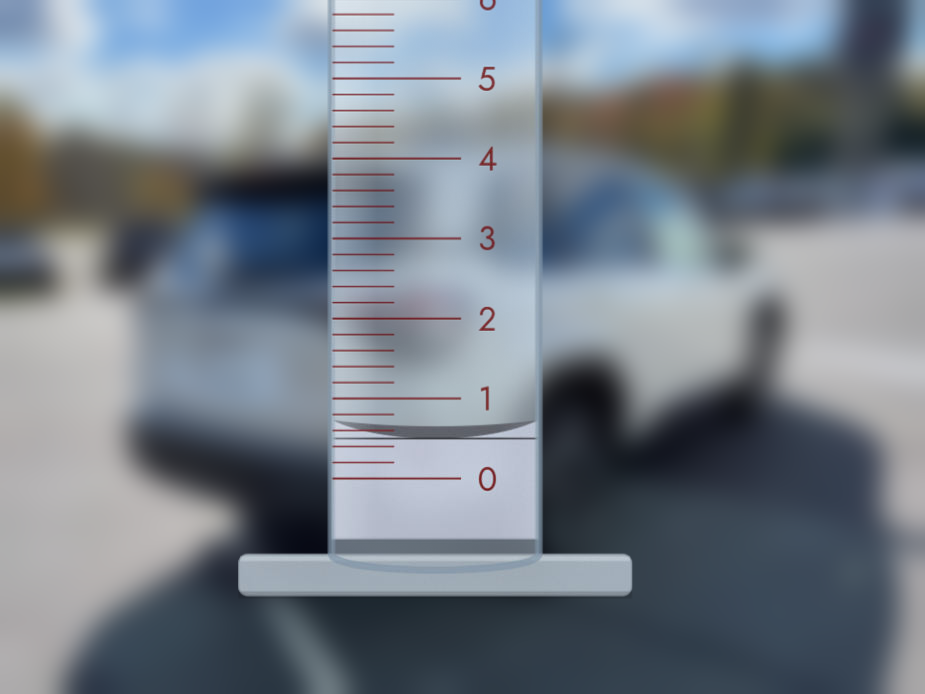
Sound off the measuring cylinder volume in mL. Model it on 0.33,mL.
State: 0.5,mL
